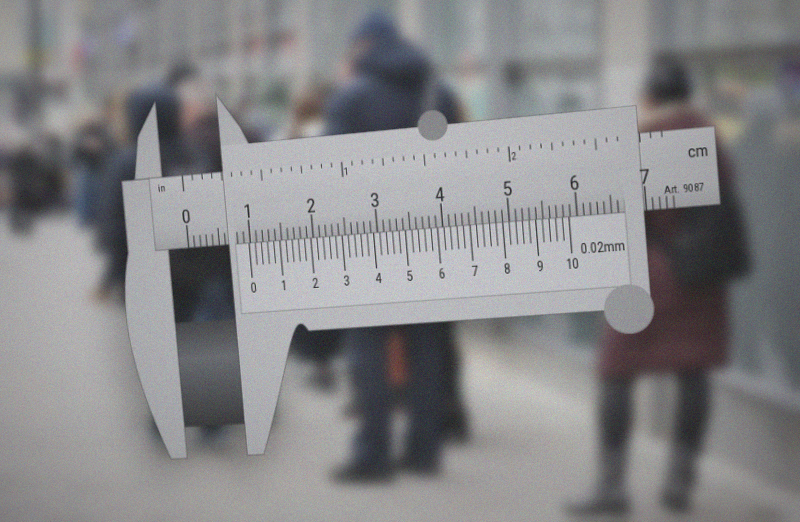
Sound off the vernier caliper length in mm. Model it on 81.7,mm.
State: 9.8,mm
